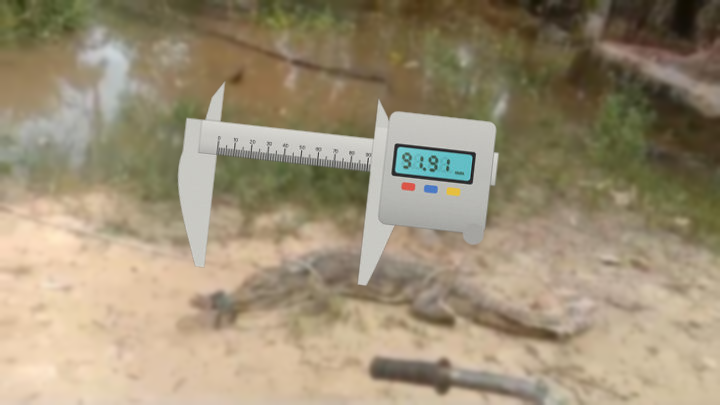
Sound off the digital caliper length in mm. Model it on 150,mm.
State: 91.91,mm
